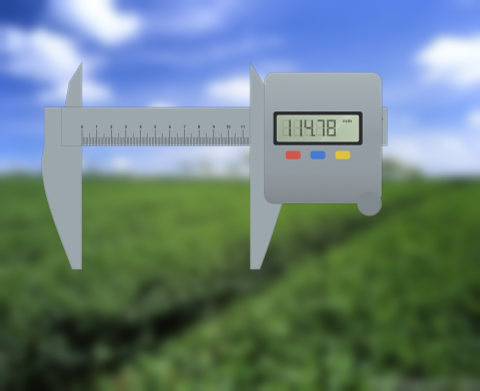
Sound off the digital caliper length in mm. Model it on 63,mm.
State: 114.78,mm
